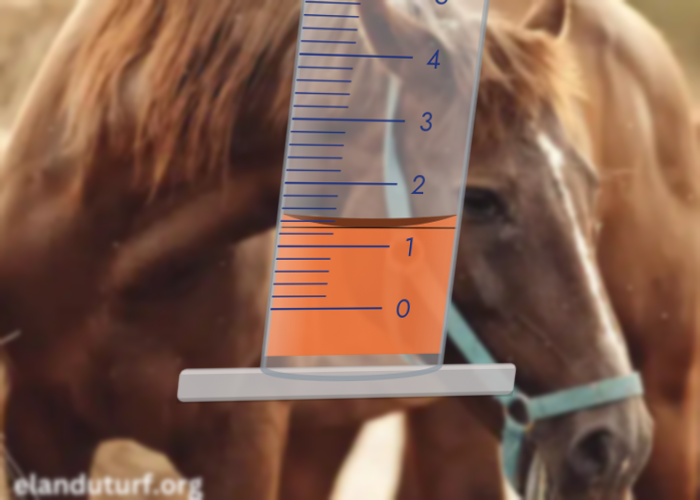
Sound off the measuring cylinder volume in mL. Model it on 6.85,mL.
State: 1.3,mL
